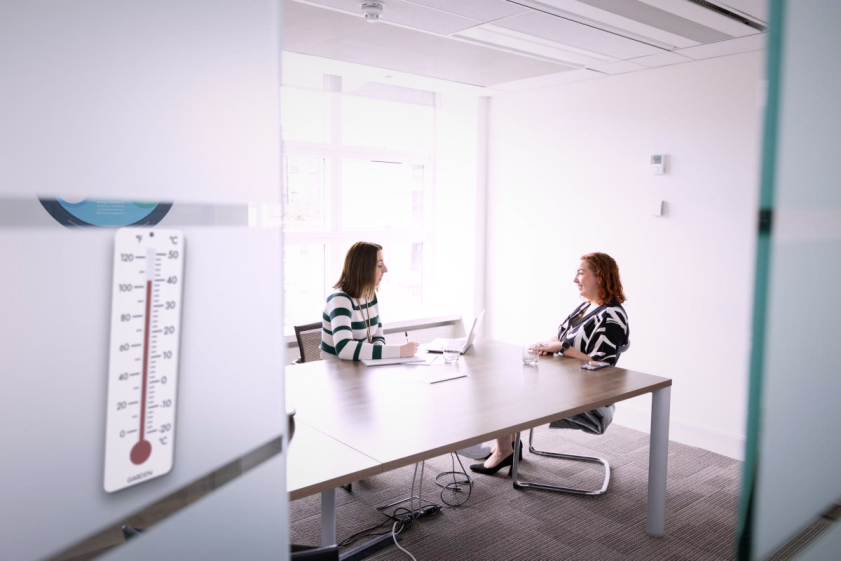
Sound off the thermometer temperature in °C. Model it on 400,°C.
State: 40,°C
